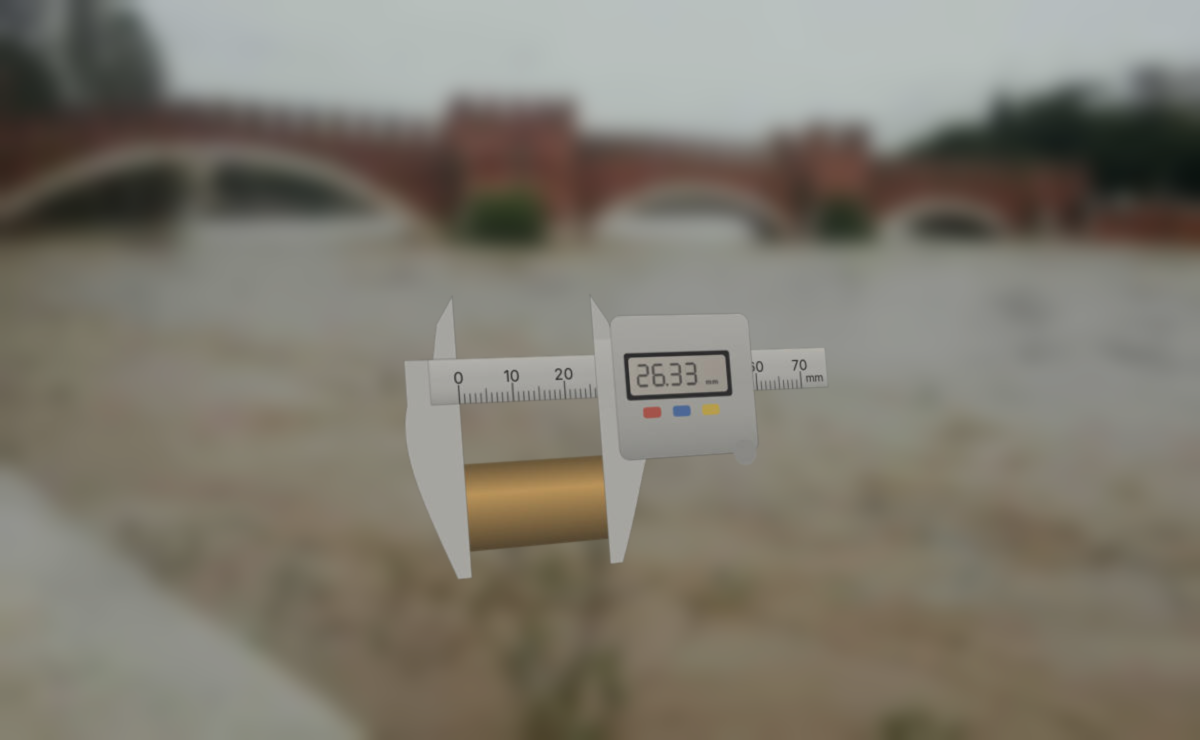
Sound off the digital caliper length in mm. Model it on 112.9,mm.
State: 26.33,mm
